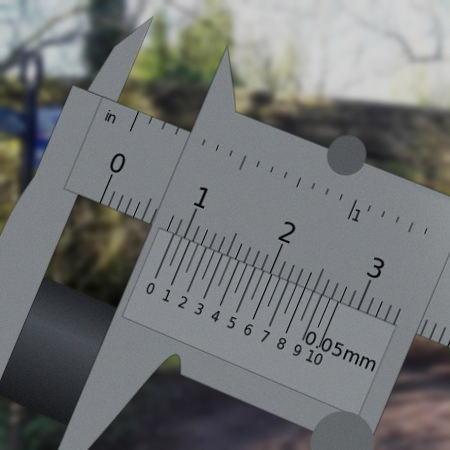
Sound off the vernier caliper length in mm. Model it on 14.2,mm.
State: 8.8,mm
